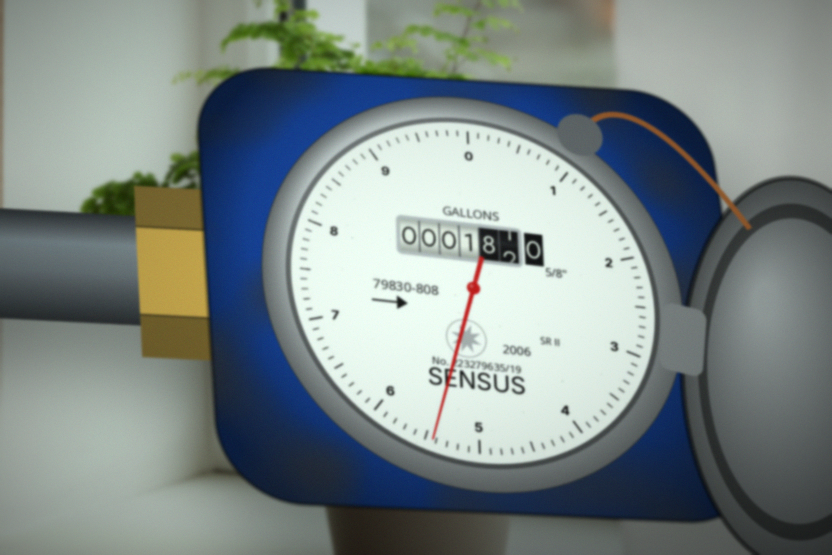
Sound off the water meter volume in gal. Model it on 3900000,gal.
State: 1815.4,gal
